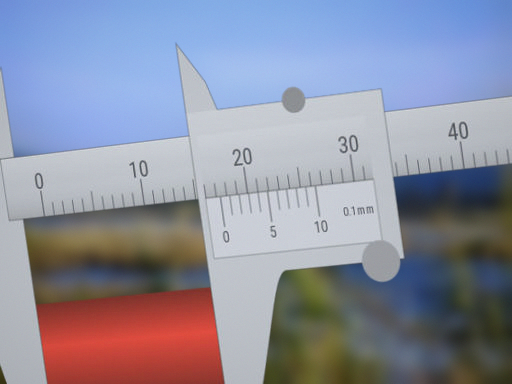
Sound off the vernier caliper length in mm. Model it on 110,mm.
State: 17.4,mm
